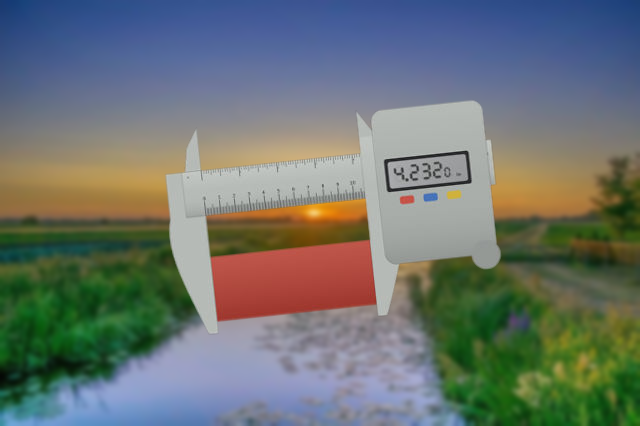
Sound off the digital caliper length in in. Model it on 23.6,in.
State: 4.2320,in
